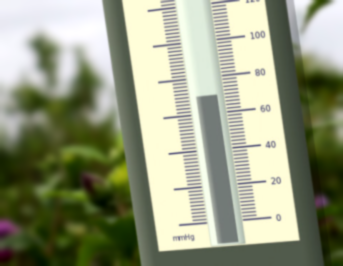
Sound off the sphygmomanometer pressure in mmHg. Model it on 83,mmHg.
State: 70,mmHg
